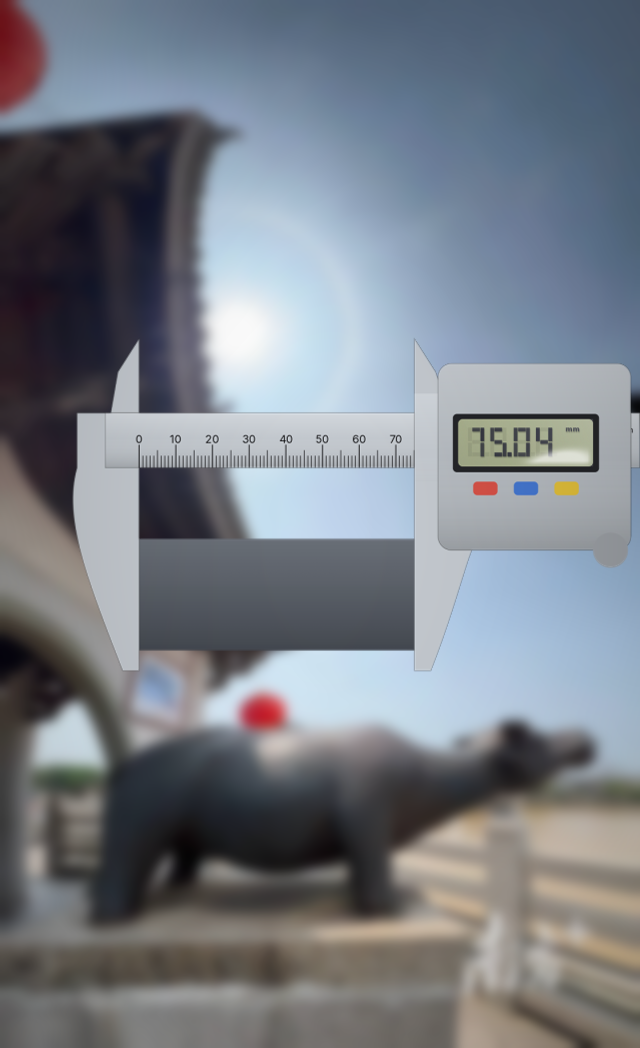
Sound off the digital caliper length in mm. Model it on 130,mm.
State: 75.04,mm
